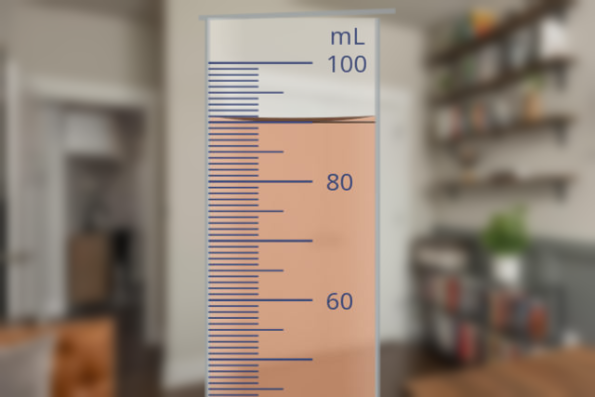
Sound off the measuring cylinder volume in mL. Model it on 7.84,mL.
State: 90,mL
